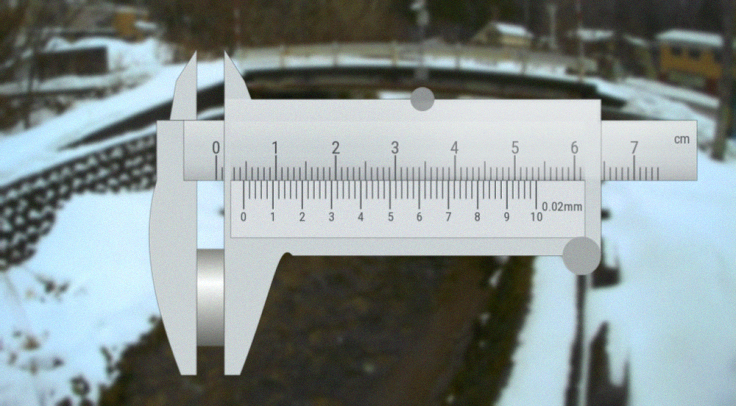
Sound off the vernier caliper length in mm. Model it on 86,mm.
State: 4.6,mm
